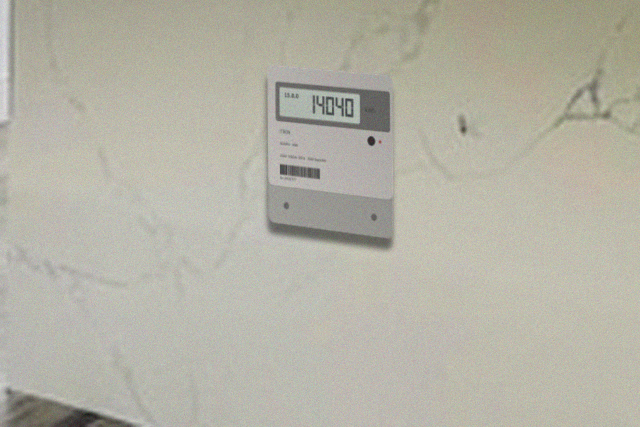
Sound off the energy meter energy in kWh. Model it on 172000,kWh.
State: 14040,kWh
